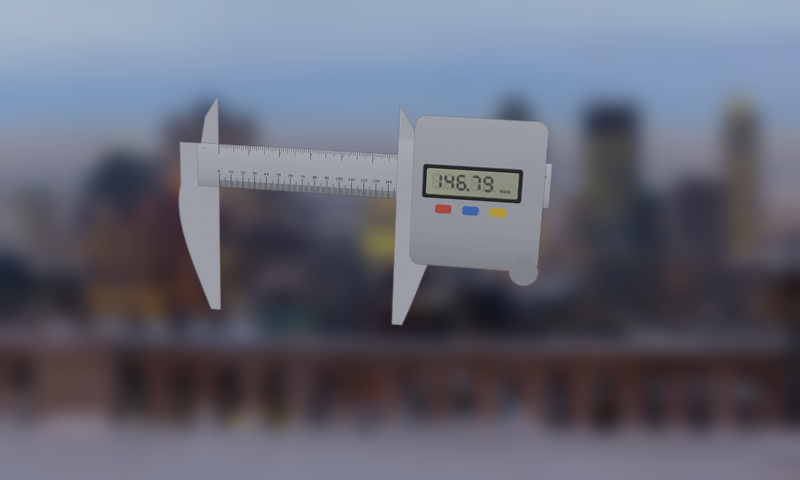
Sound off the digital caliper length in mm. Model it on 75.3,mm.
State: 146.79,mm
